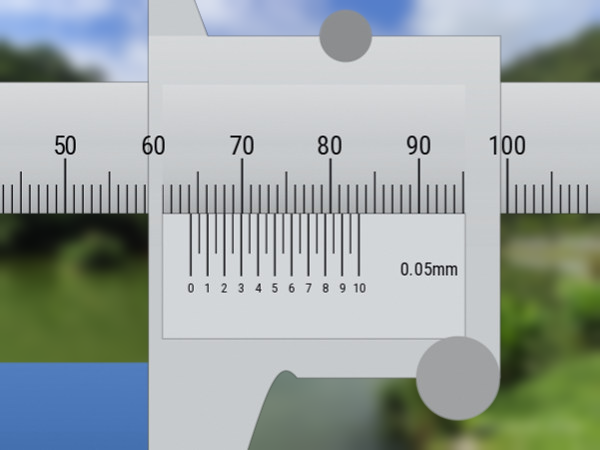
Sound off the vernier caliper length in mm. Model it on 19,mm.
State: 64.2,mm
